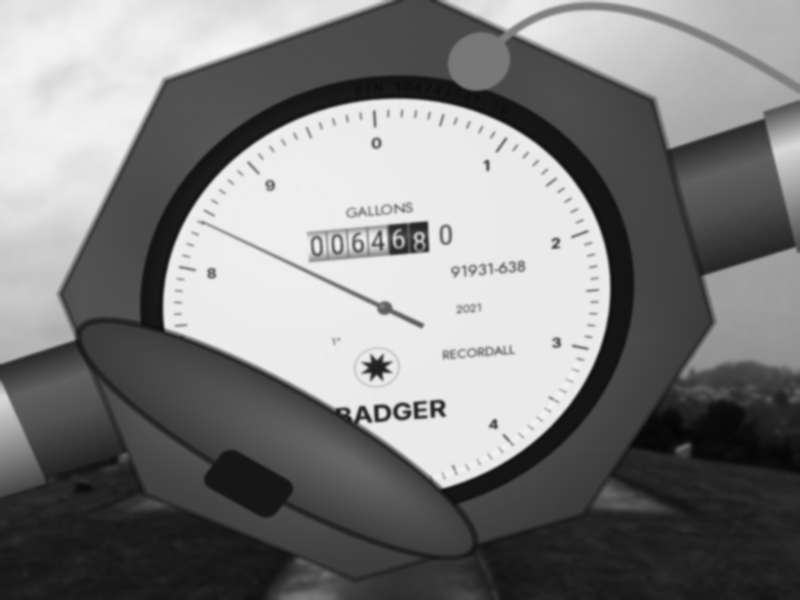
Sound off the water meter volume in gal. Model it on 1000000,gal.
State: 64678.4,gal
